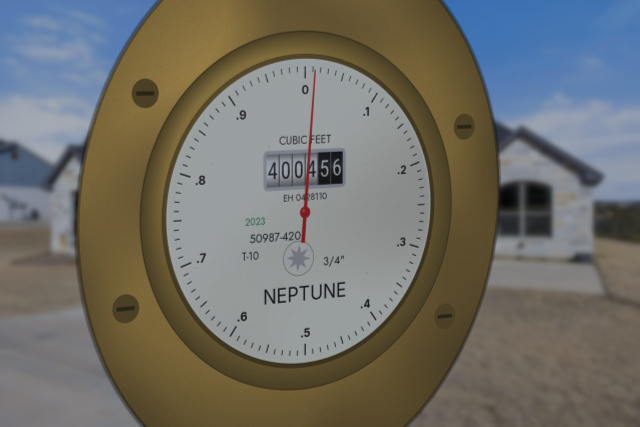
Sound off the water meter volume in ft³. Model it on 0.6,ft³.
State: 400456.01,ft³
